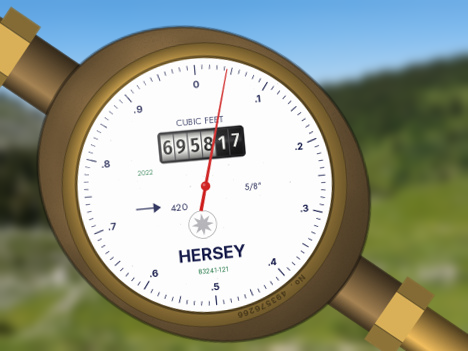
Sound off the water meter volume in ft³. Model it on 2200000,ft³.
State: 695817.04,ft³
